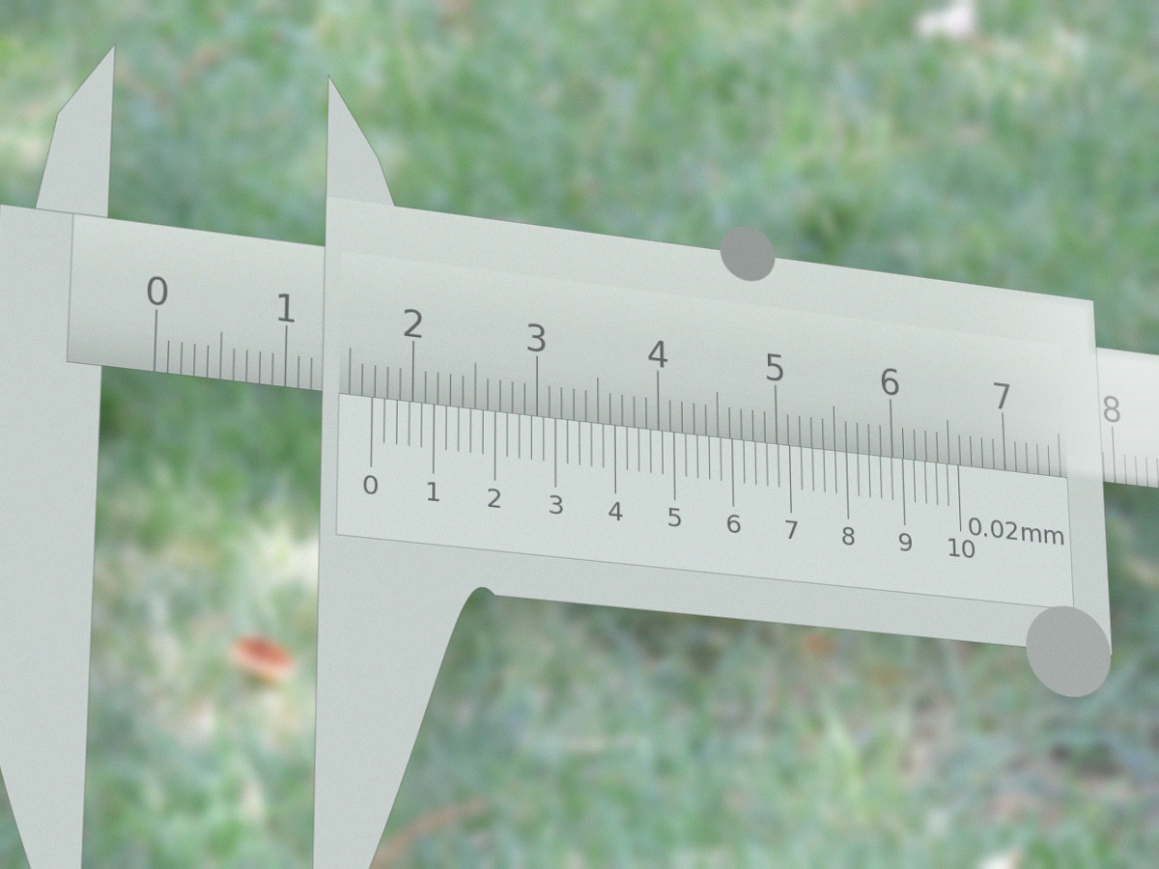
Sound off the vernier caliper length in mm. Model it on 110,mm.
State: 16.8,mm
